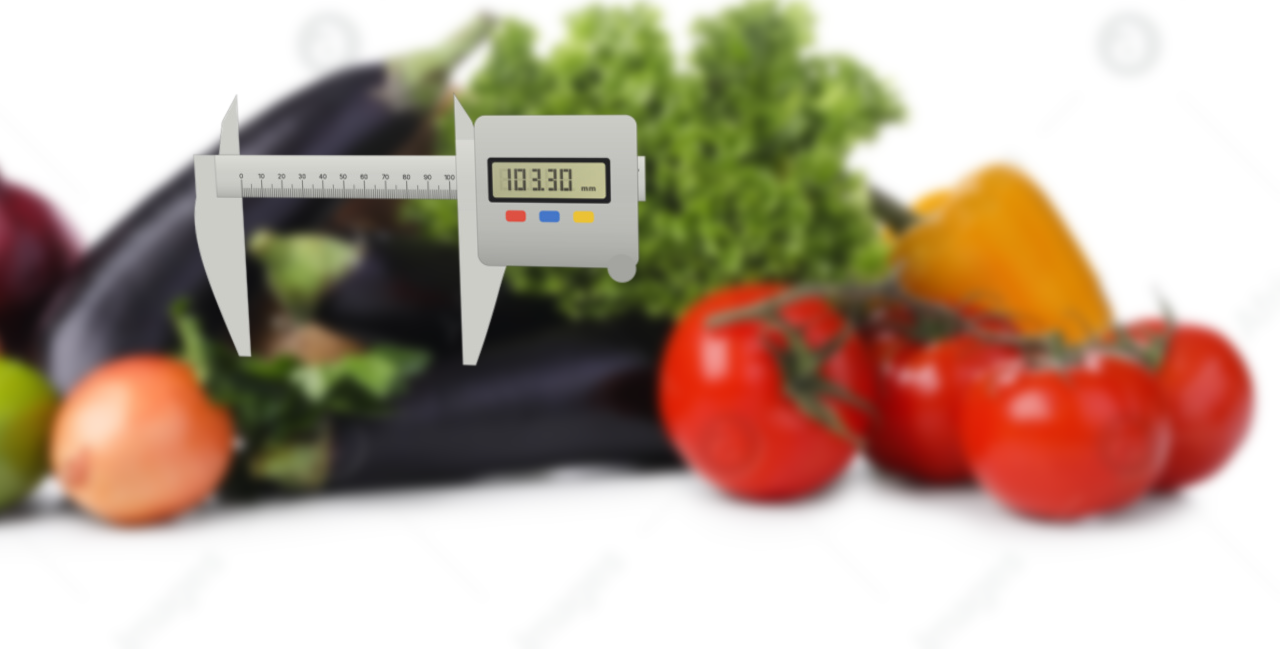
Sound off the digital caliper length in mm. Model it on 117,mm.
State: 103.30,mm
